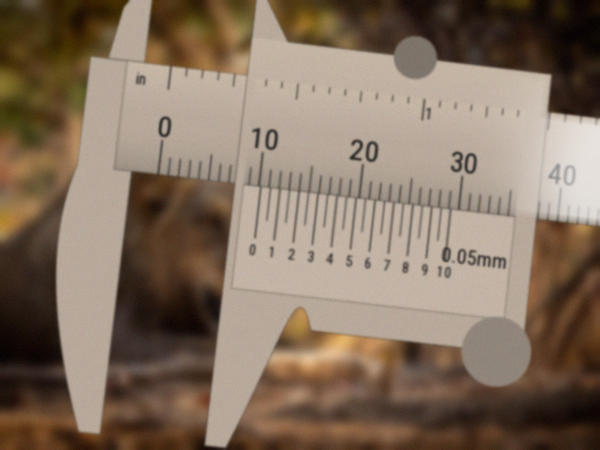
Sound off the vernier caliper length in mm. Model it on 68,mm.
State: 10.2,mm
